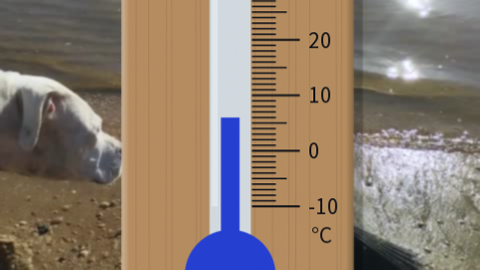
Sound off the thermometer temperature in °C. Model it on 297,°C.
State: 6,°C
